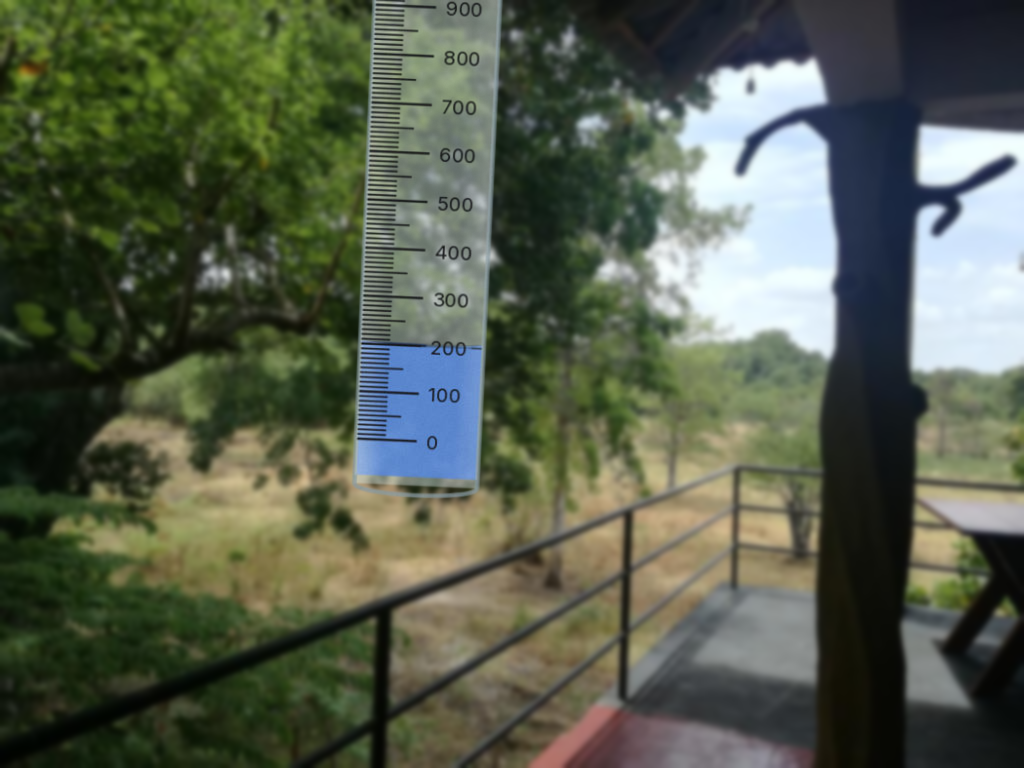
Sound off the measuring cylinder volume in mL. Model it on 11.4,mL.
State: 200,mL
